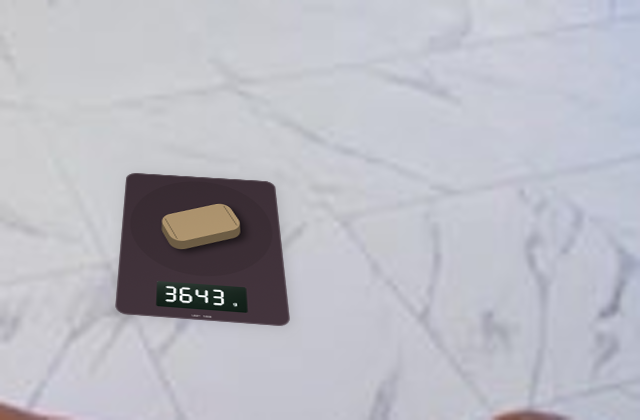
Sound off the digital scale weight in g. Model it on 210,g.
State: 3643,g
